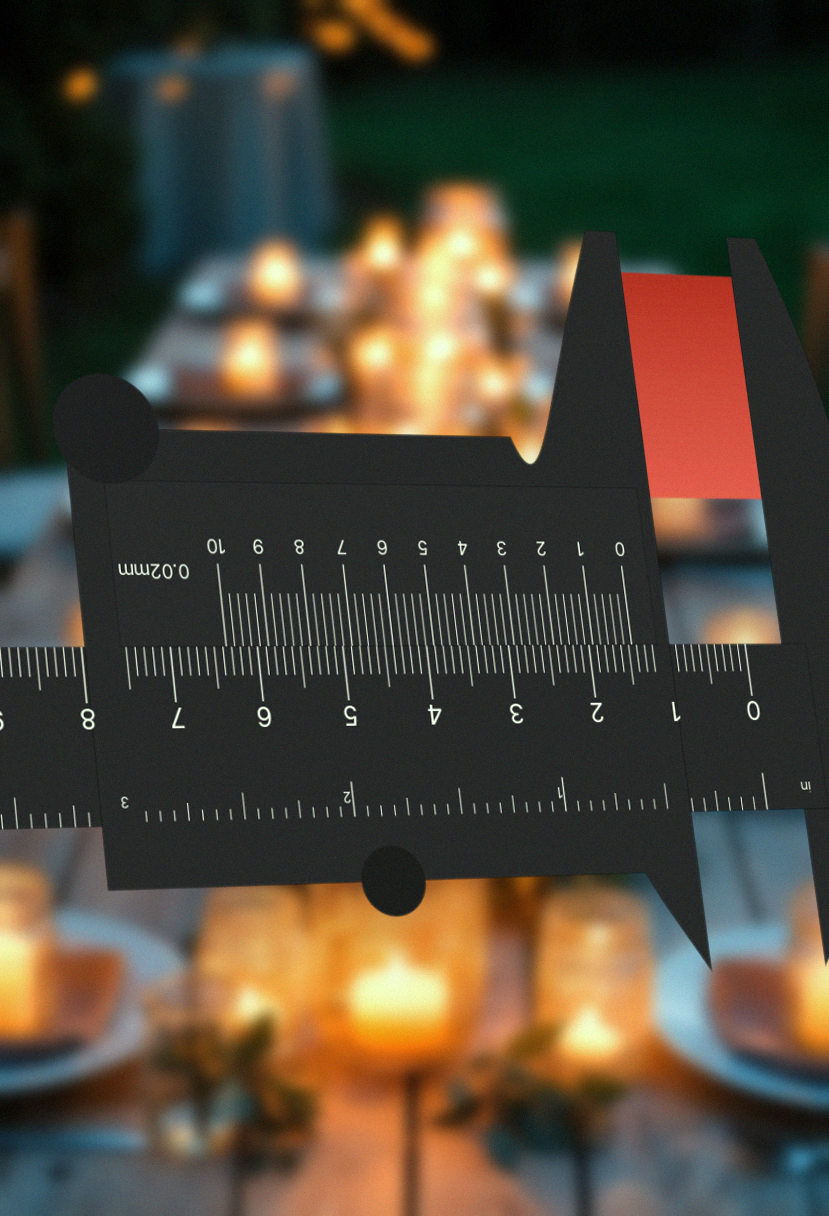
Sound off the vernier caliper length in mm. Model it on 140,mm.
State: 14.6,mm
